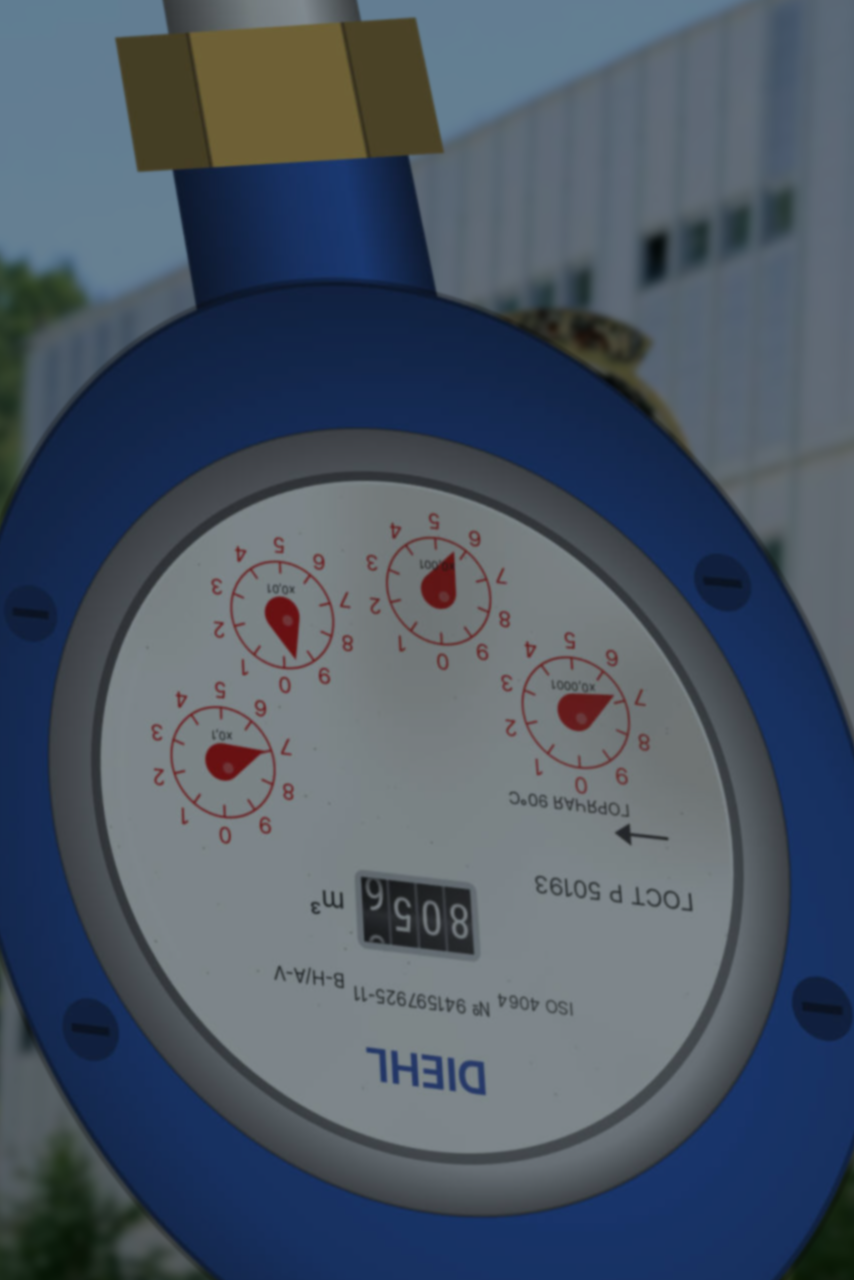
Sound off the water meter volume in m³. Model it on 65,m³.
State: 8055.6956,m³
